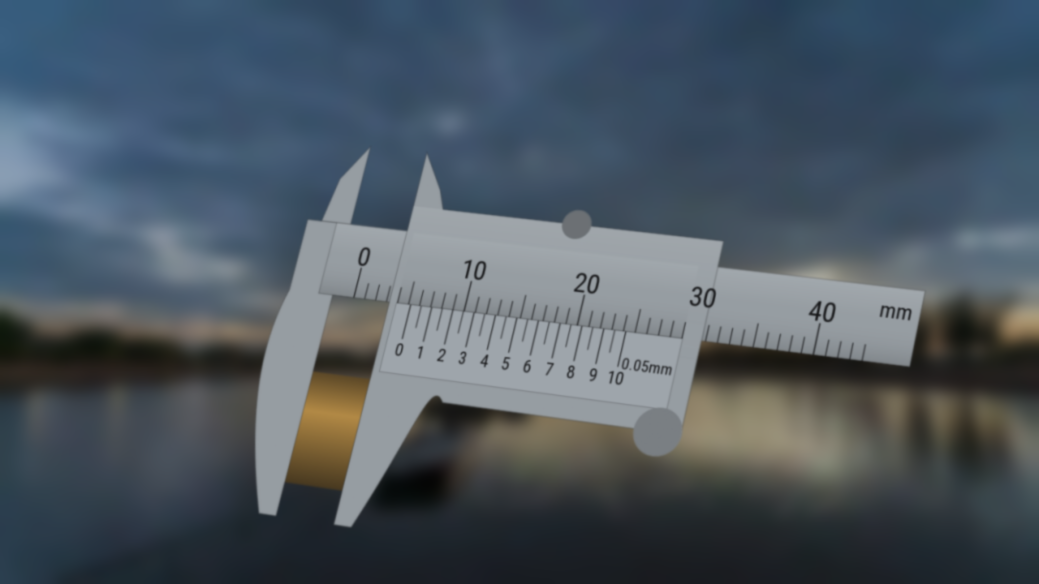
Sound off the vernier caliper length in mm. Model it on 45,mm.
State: 5.2,mm
